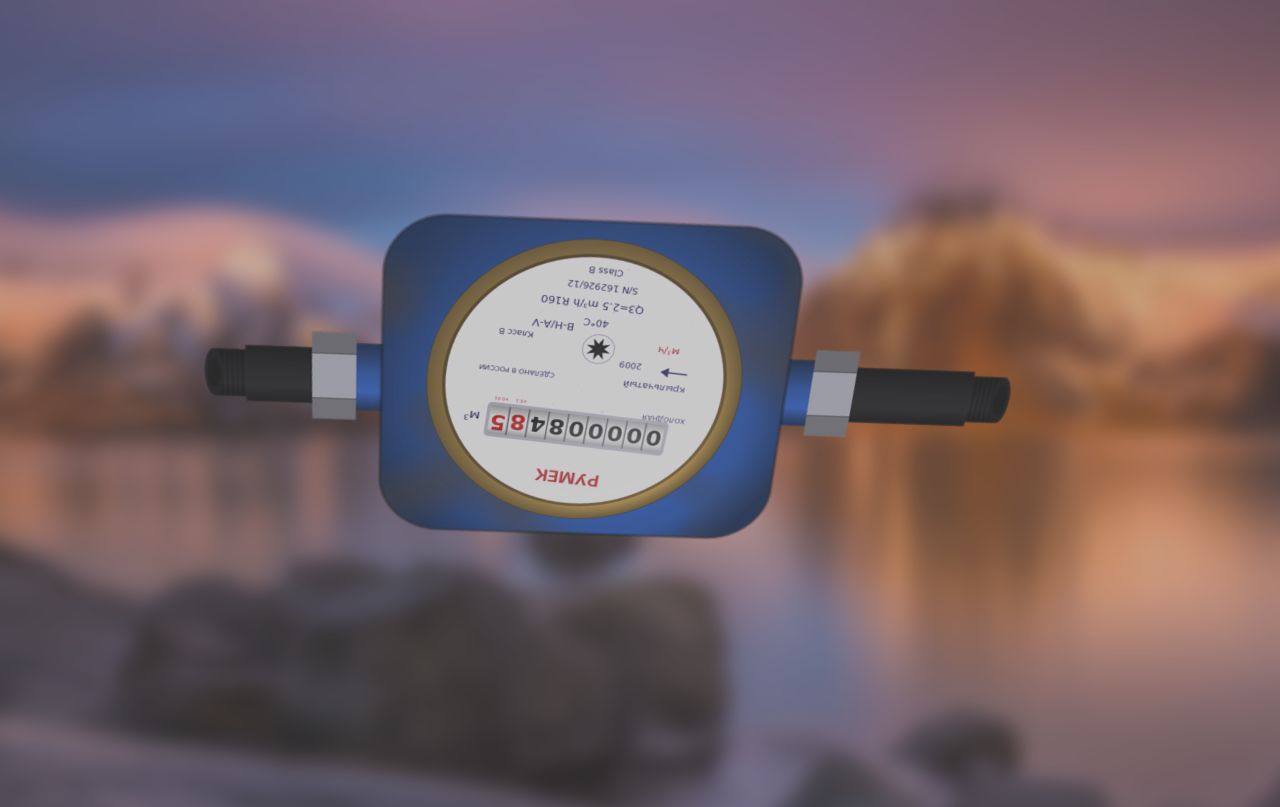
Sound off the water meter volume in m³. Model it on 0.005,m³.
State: 84.85,m³
